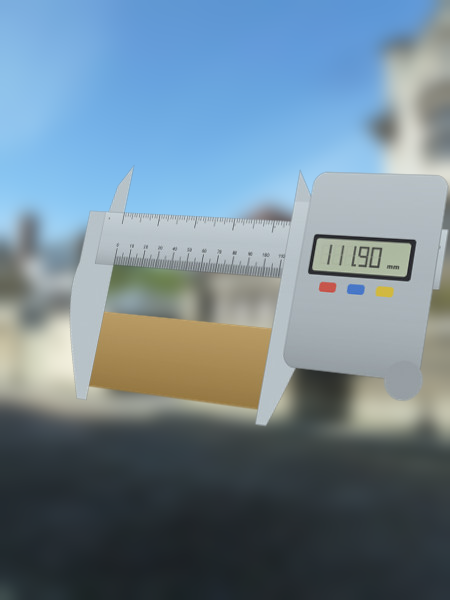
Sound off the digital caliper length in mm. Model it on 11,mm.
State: 111.90,mm
